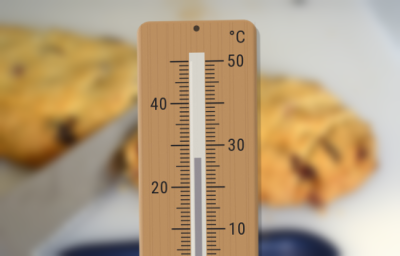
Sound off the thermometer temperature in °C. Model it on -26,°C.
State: 27,°C
